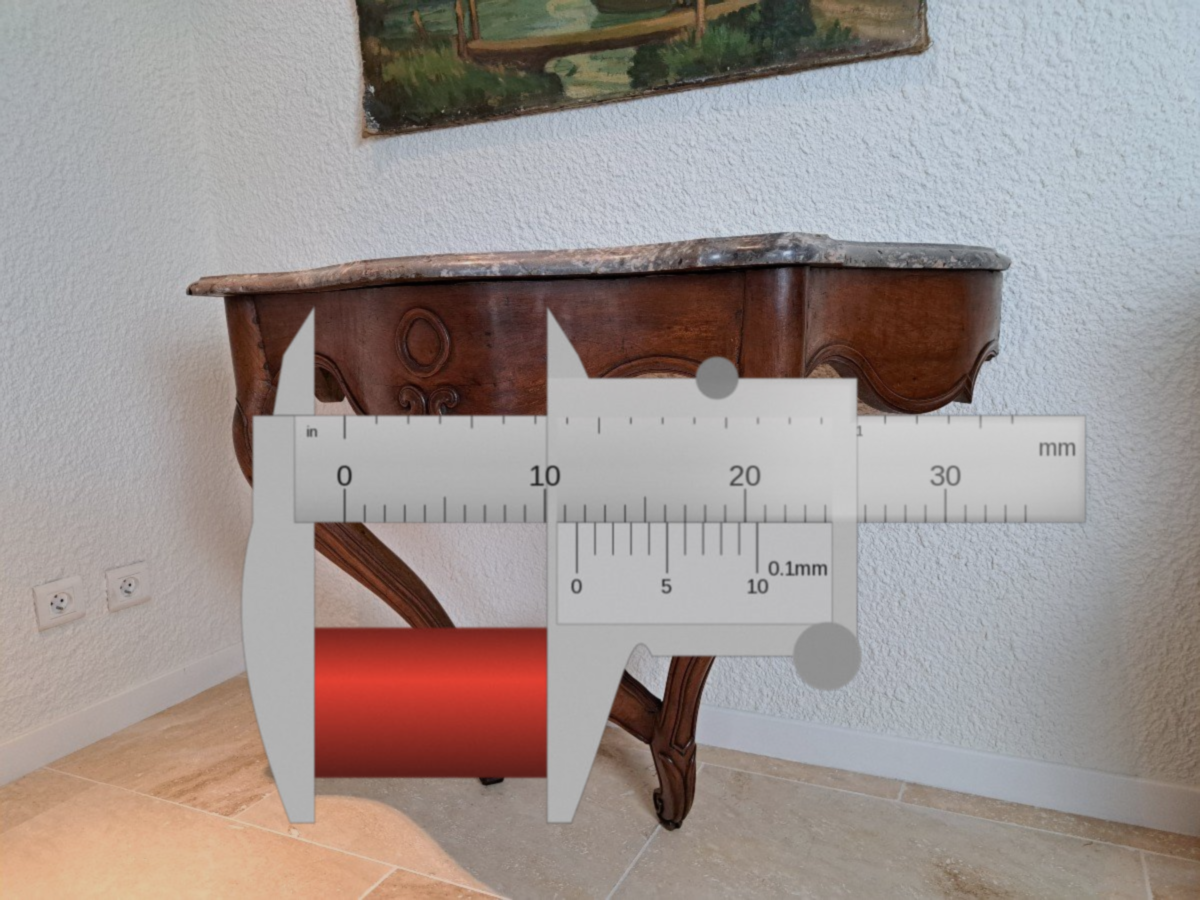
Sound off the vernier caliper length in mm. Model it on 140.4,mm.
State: 11.6,mm
